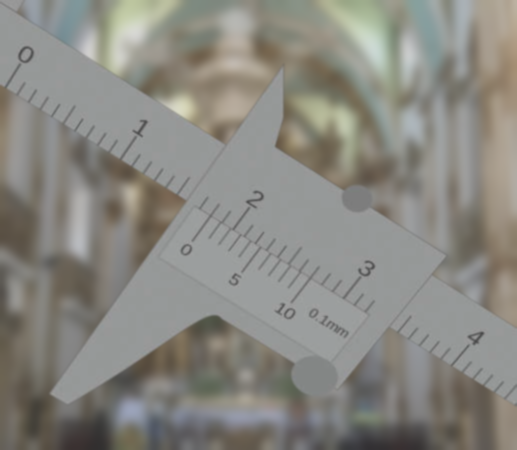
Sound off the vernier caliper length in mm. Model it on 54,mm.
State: 18.0,mm
